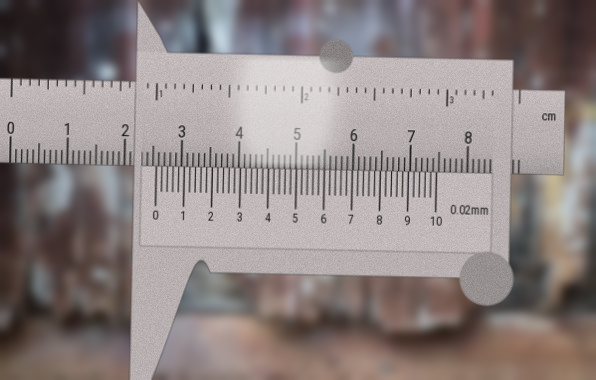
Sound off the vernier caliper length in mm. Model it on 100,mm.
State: 25.6,mm
